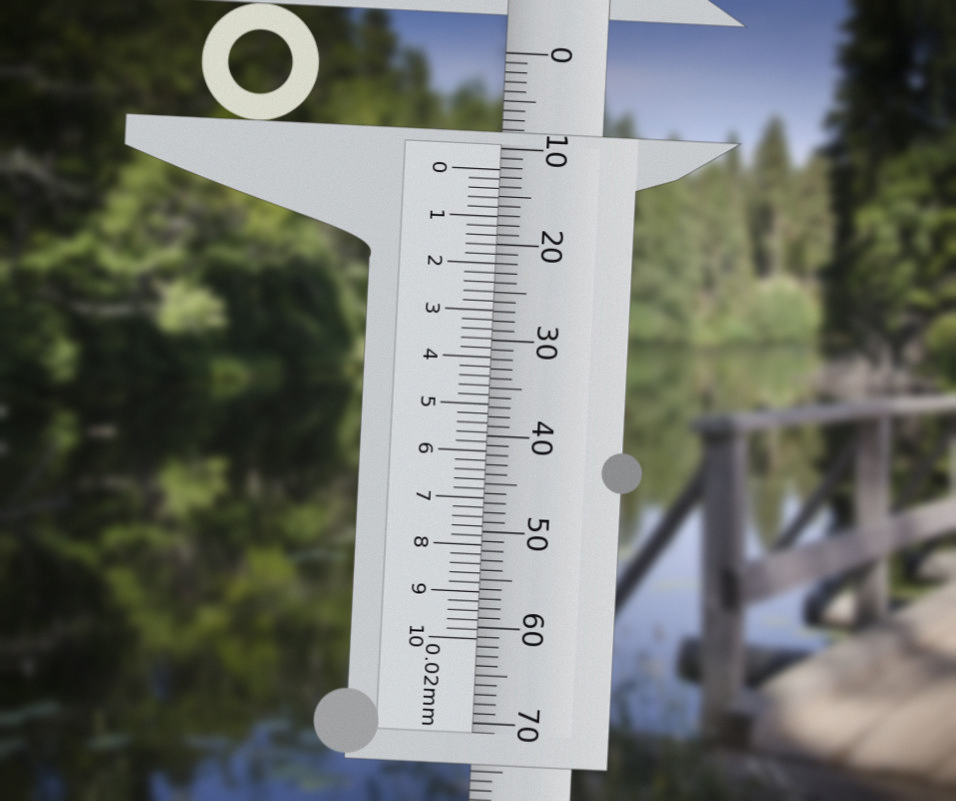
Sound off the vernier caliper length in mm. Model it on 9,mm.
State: 12.2,mm
